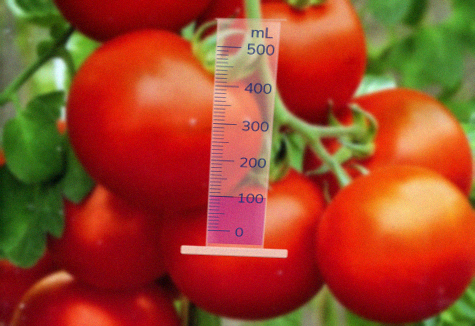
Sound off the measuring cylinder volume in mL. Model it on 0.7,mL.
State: 100,mL
